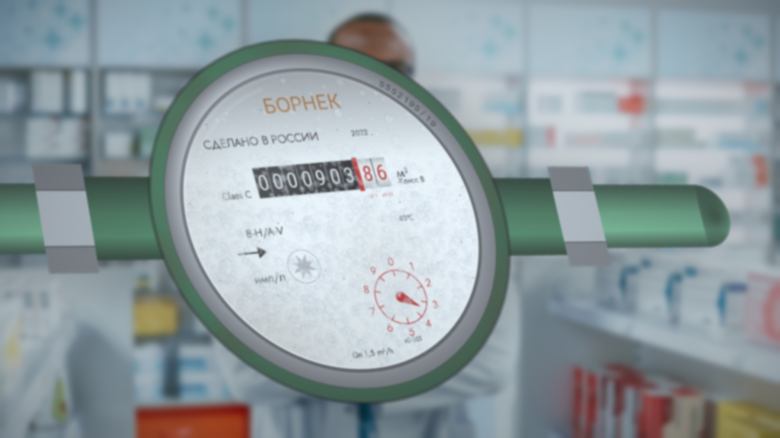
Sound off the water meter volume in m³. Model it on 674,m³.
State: 903.863,m³
